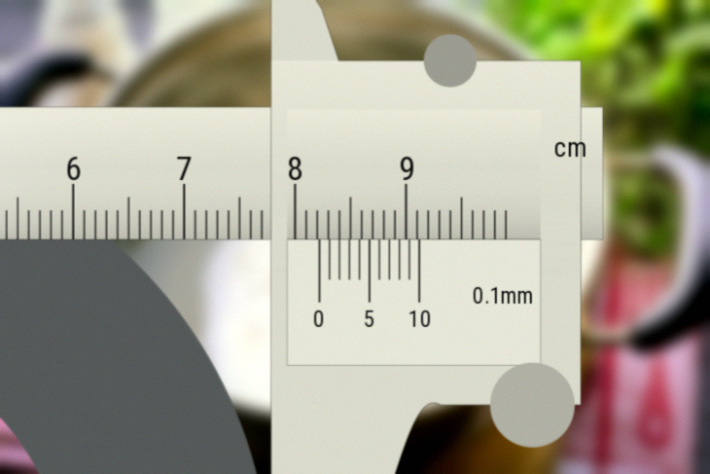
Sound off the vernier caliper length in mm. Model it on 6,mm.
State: 82.2,mm
